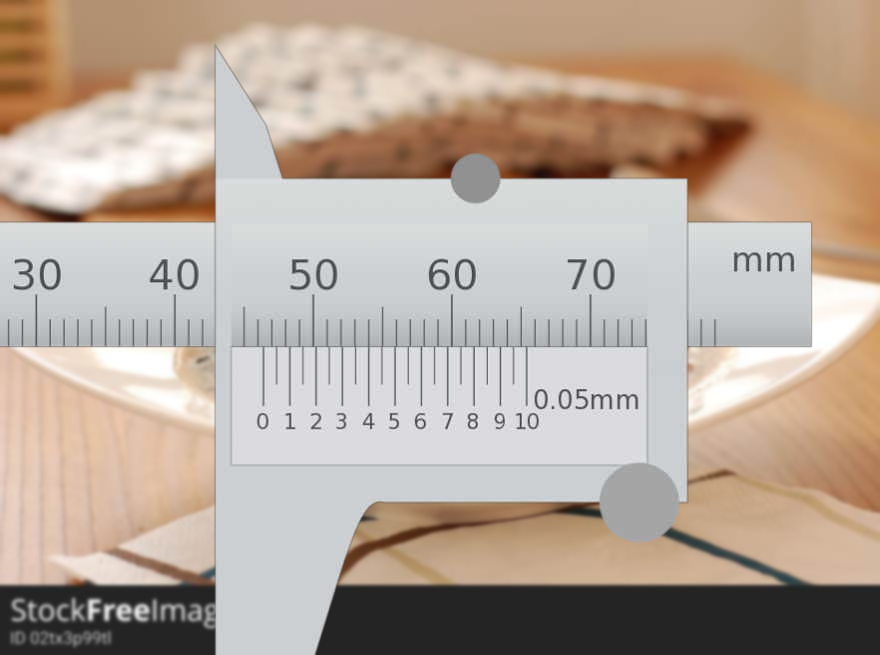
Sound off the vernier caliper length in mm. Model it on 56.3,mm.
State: 46.4,mm
